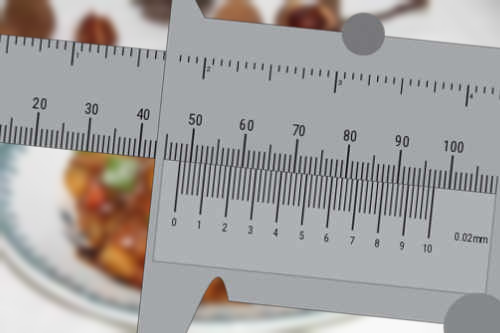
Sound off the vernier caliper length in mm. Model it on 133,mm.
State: 48.0,mm
